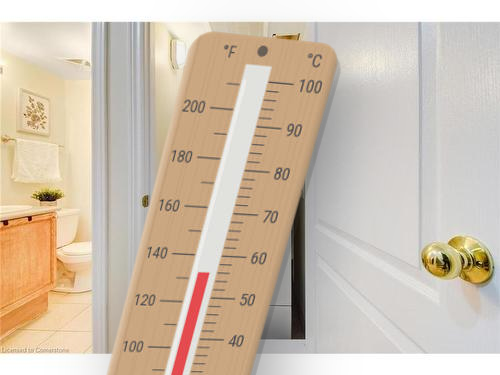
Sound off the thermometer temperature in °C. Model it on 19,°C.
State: 56,°C
